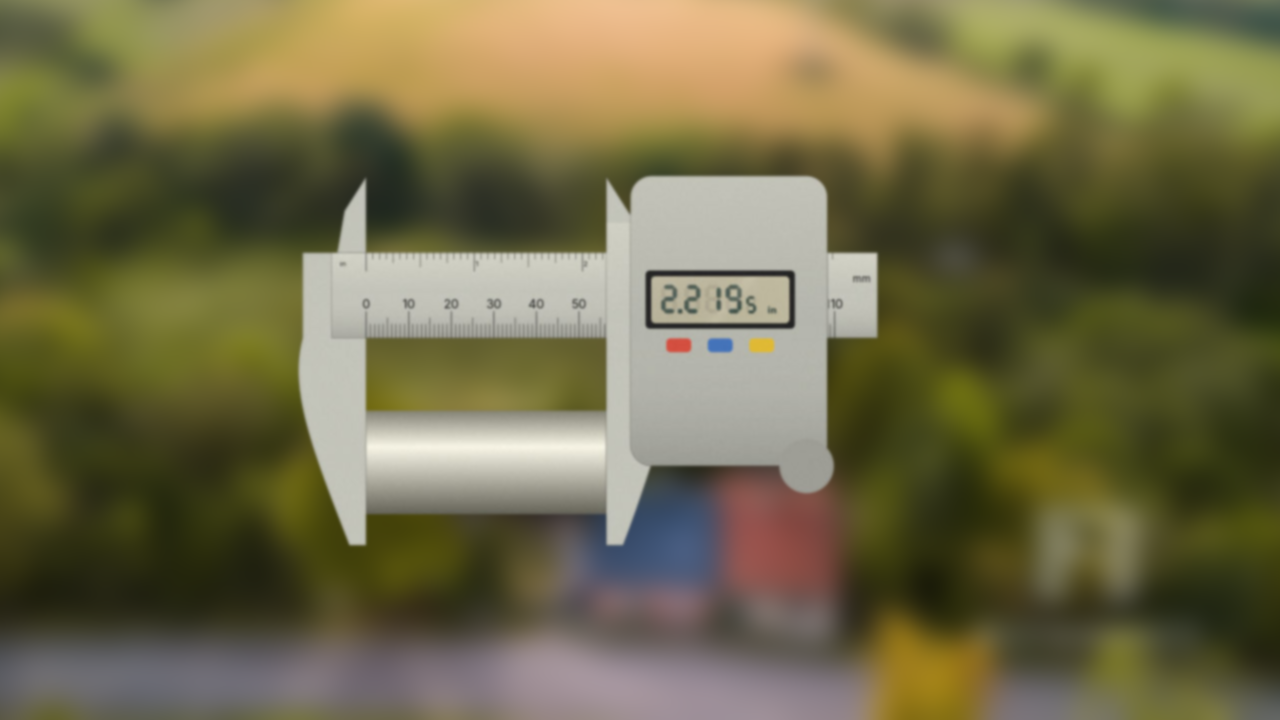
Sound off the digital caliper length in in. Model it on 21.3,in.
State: 2.2195,in
